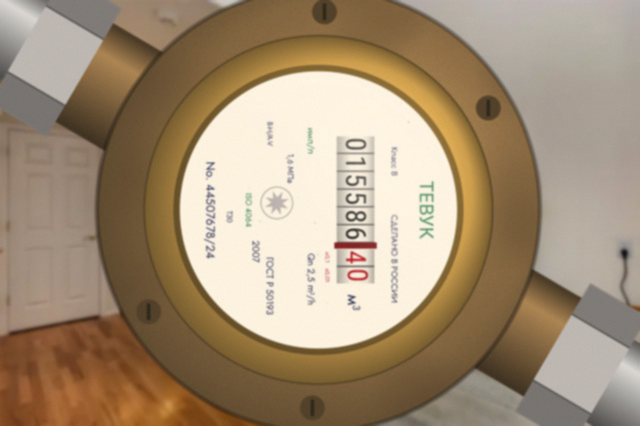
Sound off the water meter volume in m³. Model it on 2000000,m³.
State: 15586.40,m³
